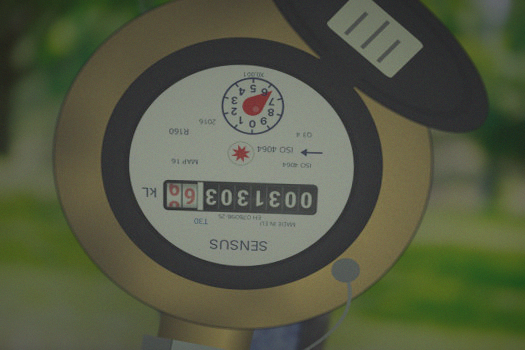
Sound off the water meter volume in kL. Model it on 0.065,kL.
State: 31303.686,kL
